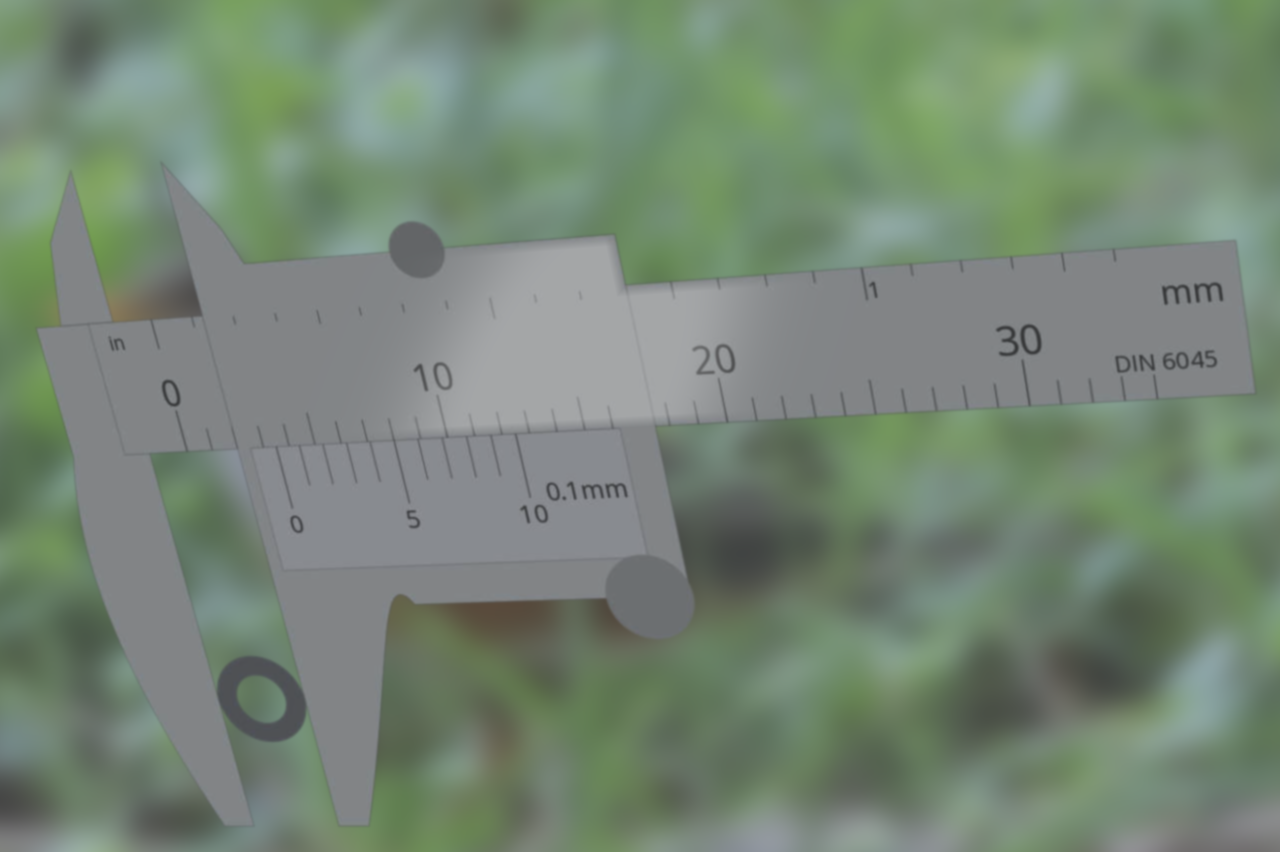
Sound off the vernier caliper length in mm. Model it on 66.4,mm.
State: 3.5,mm
